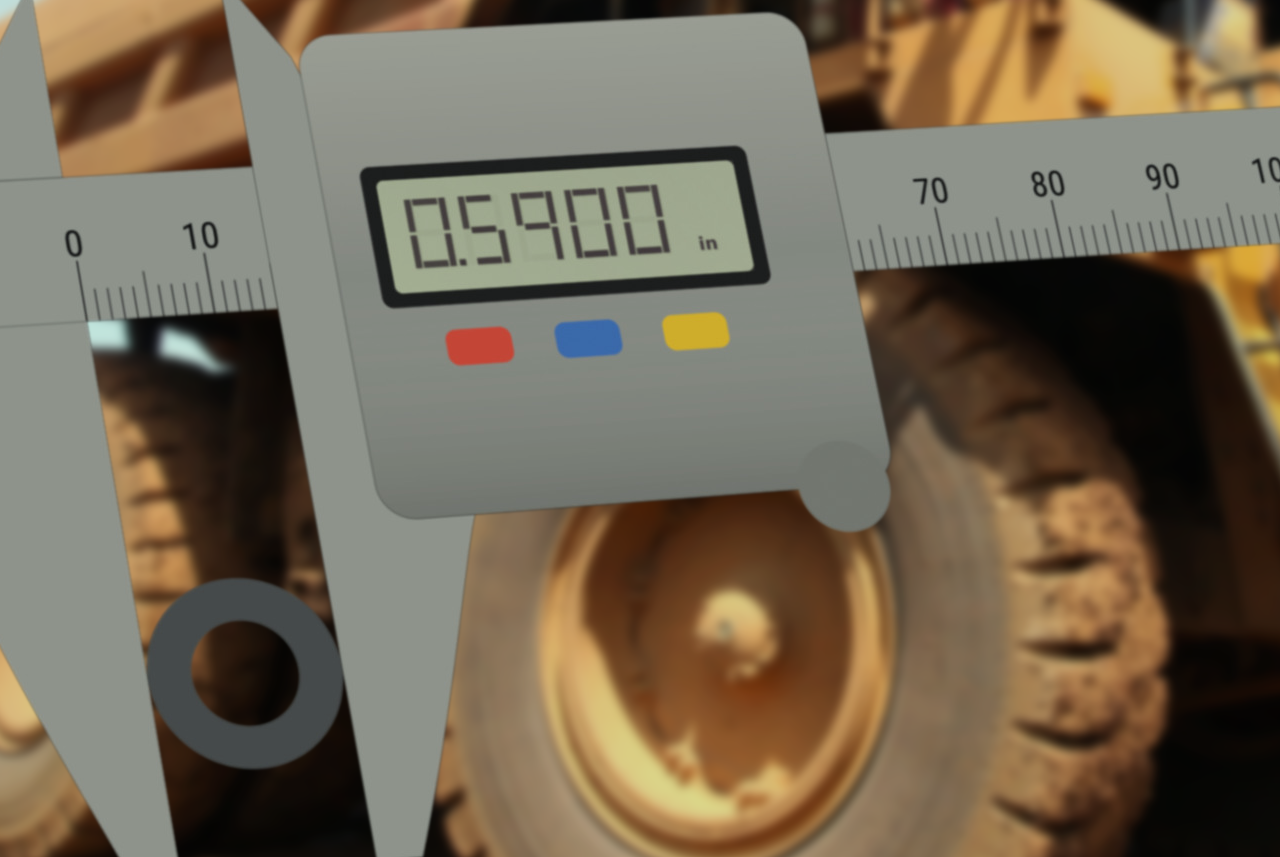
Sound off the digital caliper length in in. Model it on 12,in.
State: 0.5900,in
